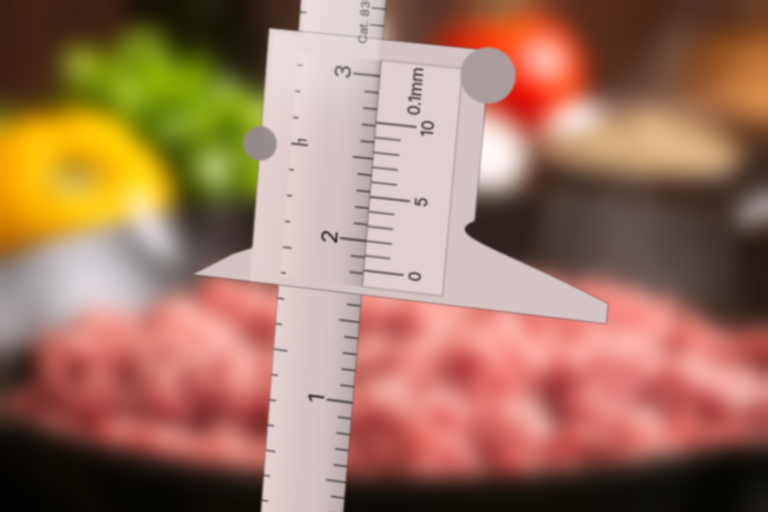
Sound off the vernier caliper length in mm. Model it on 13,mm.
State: 18.2,mm
